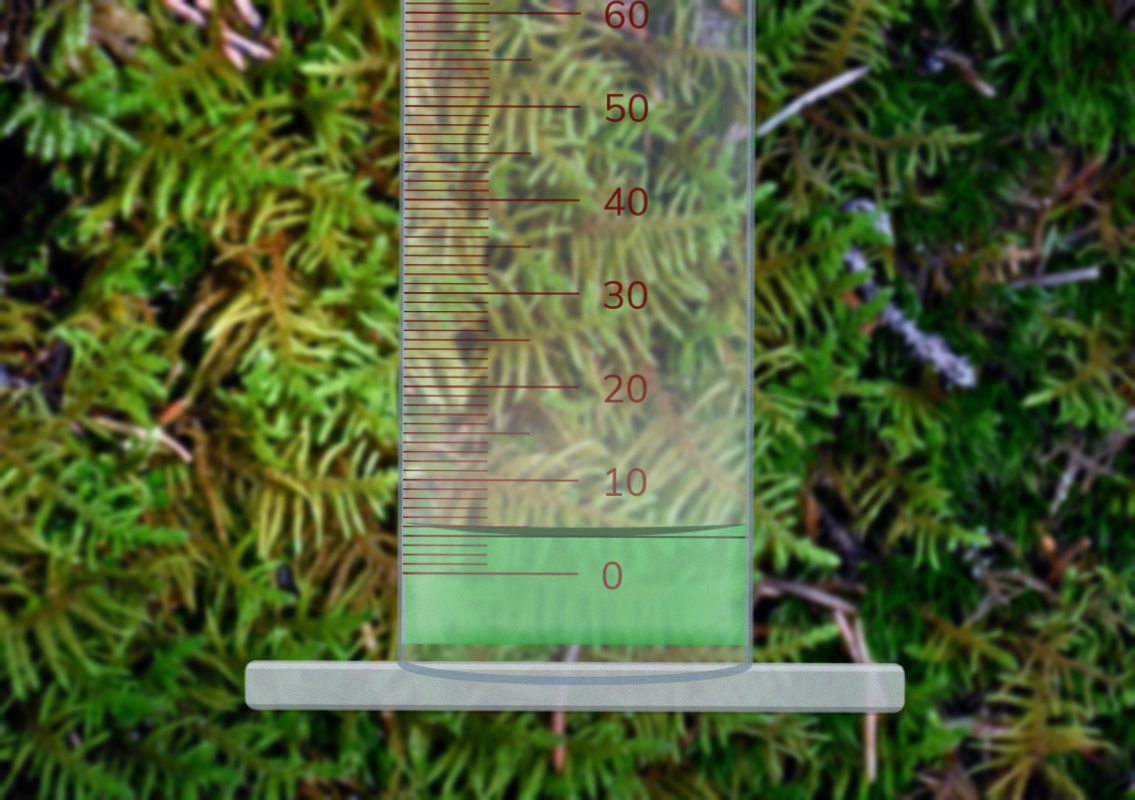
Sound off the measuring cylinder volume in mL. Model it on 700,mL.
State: 4,mL
